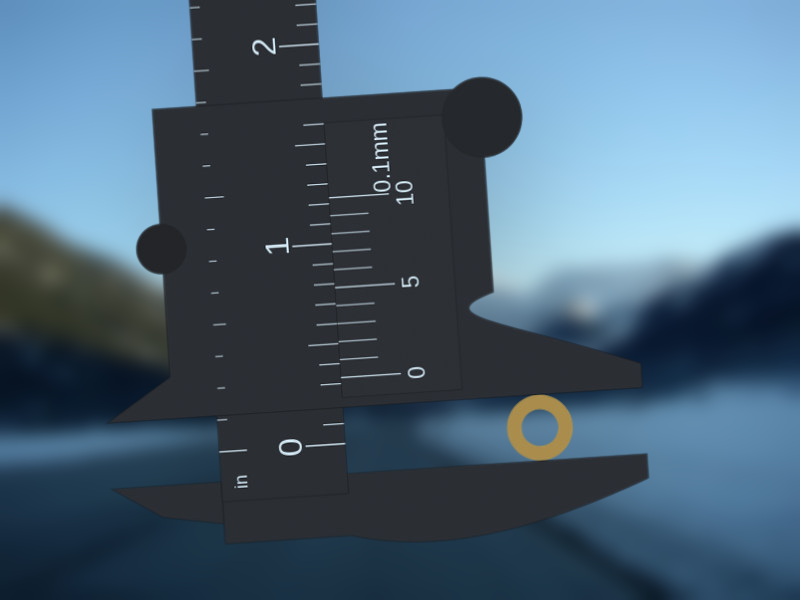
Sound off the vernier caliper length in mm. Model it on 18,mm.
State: 3.3,mm
